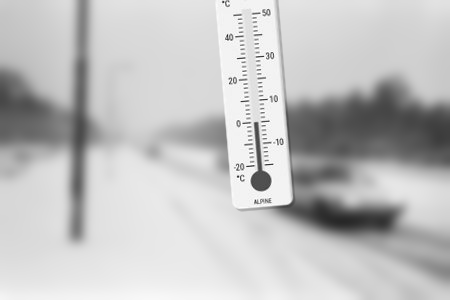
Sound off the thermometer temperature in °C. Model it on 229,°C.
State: 0,°C
